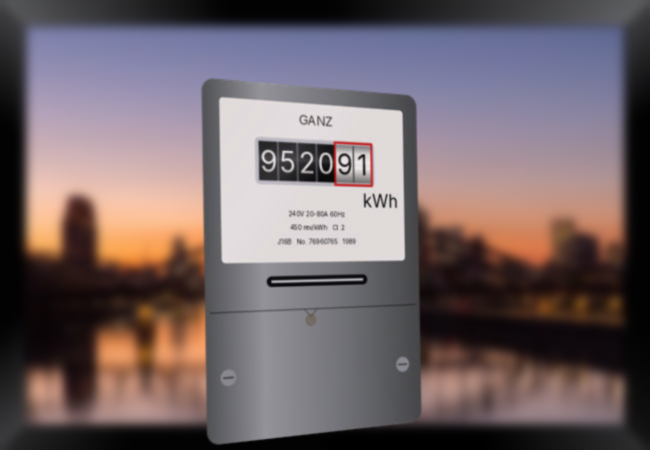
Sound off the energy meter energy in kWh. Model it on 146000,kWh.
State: 9520.91,kWh
